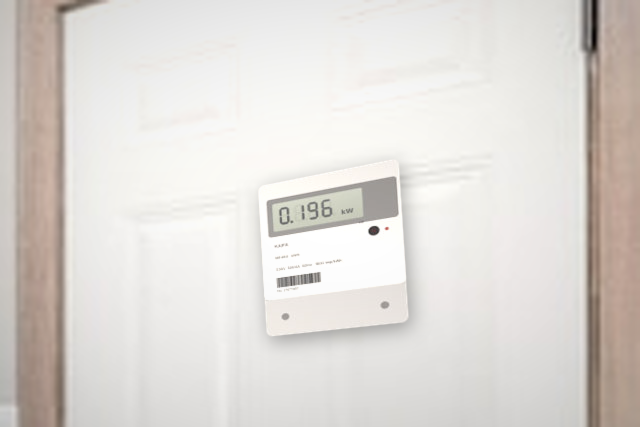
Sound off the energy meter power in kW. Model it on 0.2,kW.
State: 0.196,kW
